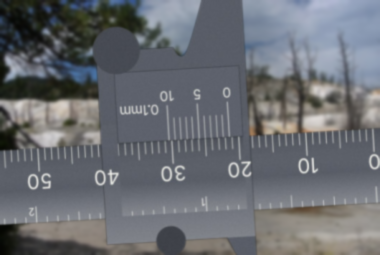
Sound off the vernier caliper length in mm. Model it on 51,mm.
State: 21.4,mm
